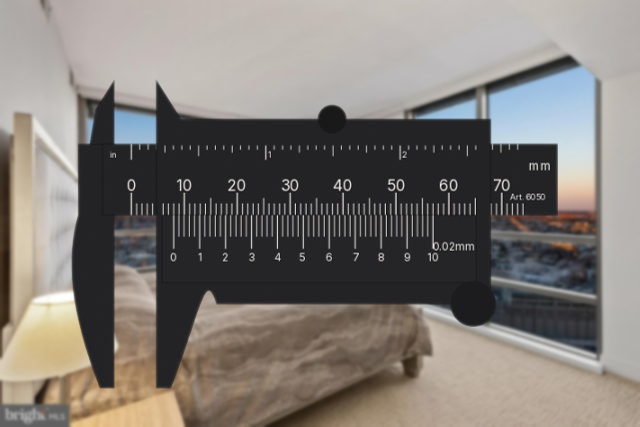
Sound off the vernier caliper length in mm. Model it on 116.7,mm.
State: 8.0,mm
